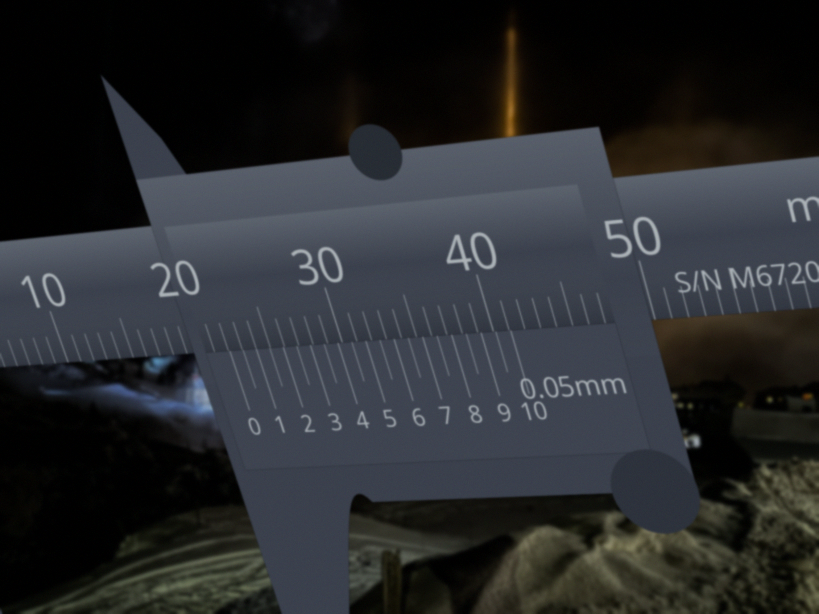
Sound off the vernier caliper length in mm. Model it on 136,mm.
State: 22.1,mm
